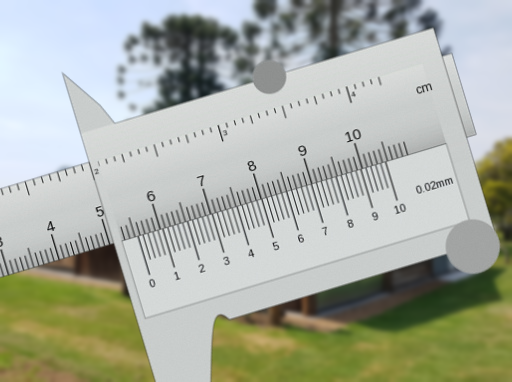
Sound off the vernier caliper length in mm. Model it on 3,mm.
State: 55.6,mm
